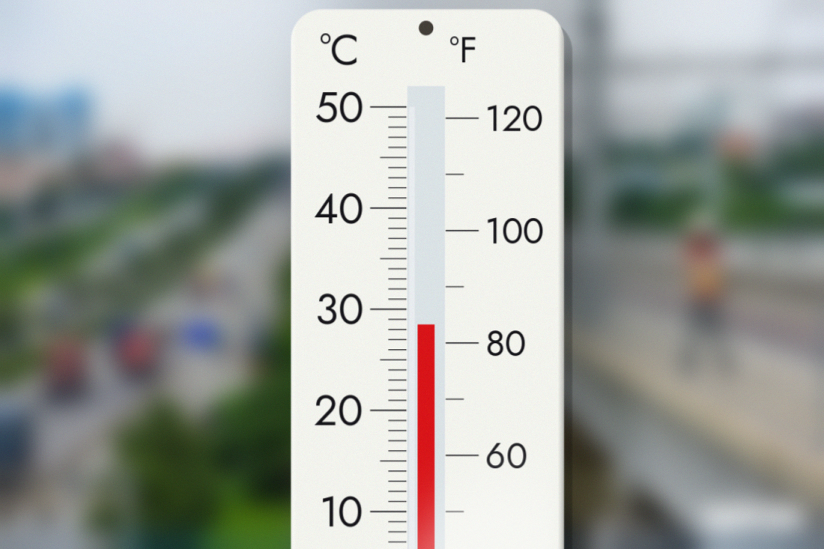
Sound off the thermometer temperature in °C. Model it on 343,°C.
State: 28.5,°C
